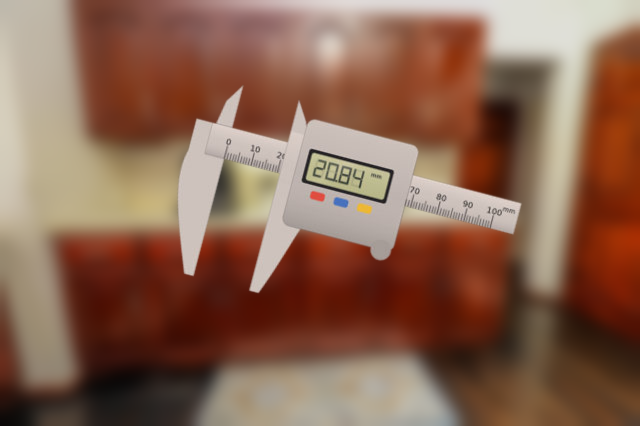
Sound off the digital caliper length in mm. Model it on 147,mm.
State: 20.84,mm
